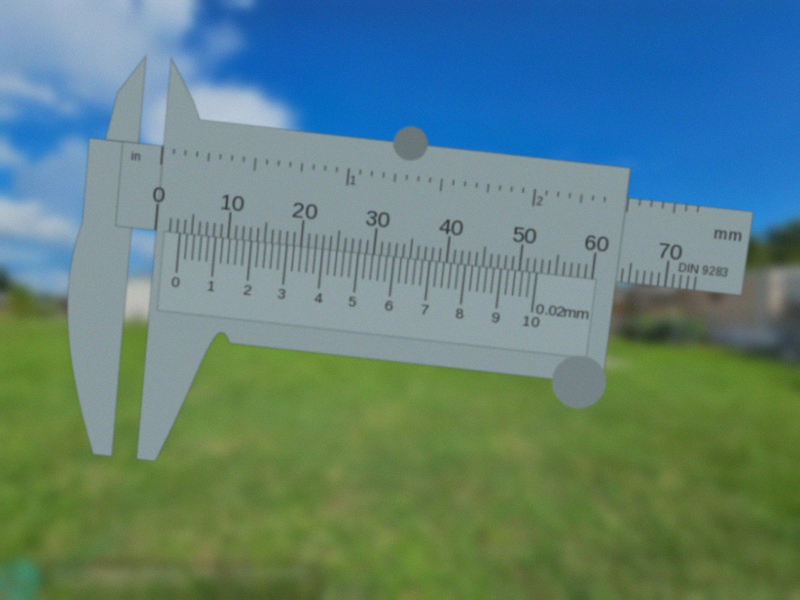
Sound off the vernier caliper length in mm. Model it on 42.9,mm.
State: 3.4,mm
